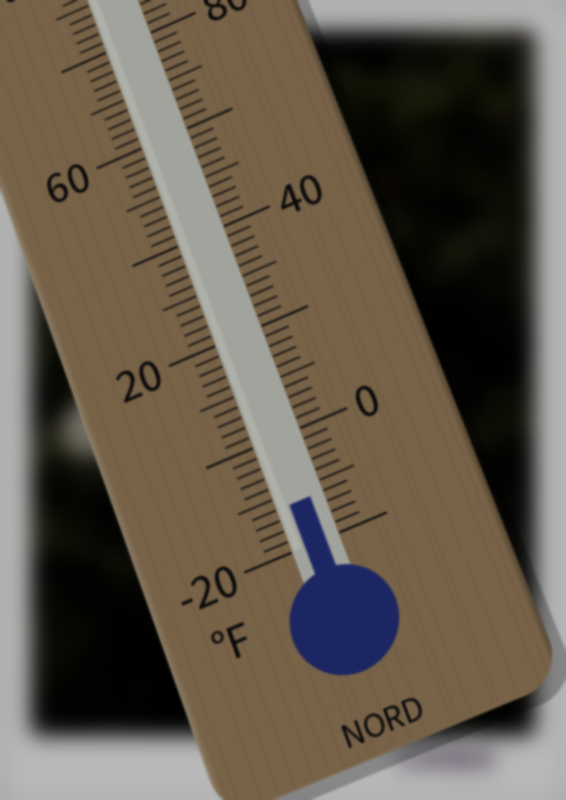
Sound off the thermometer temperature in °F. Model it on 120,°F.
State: -12,°F
